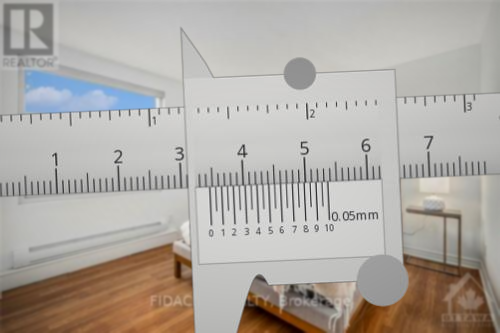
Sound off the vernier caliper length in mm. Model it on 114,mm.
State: 34.6,mm
